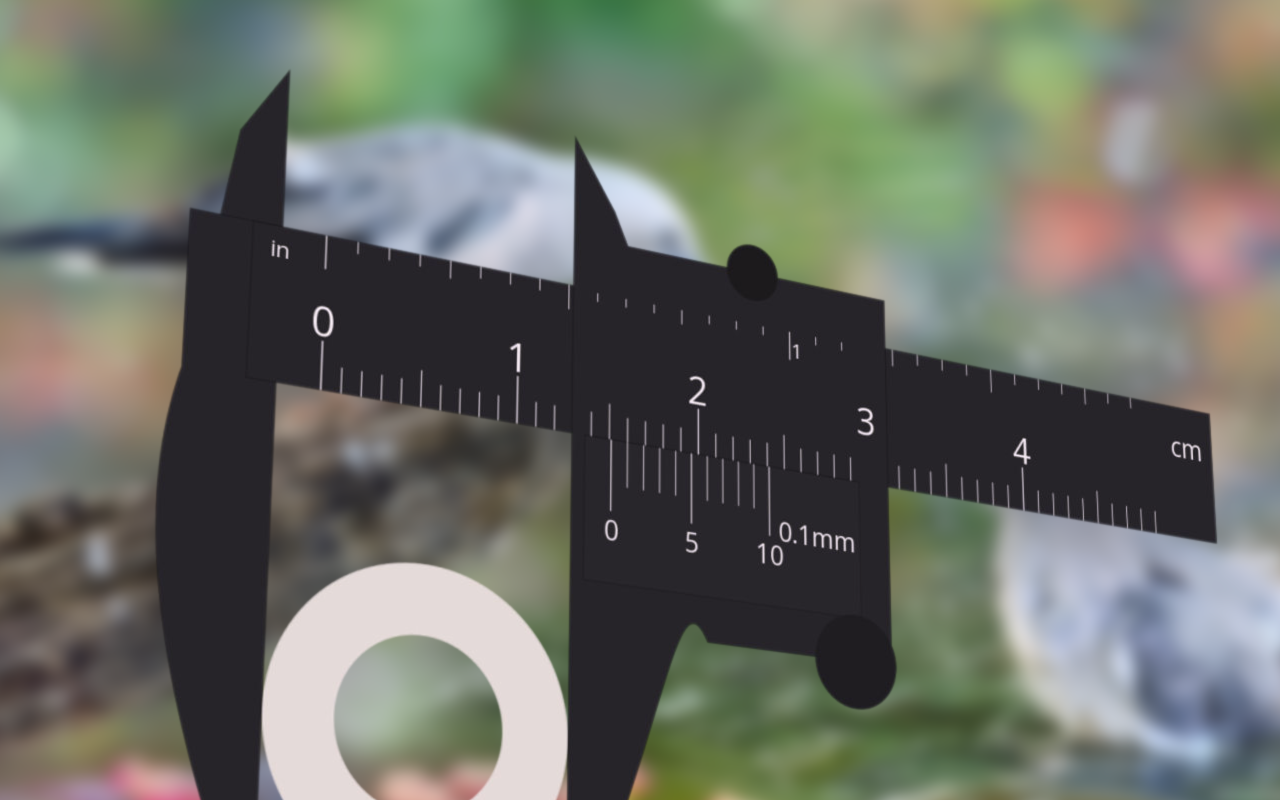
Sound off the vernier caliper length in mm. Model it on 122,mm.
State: 15.1,mm
